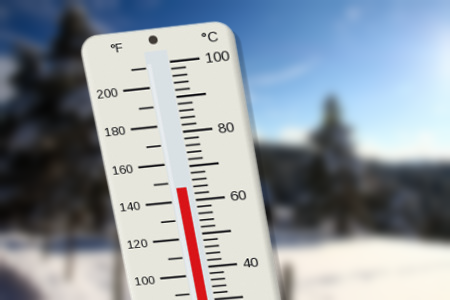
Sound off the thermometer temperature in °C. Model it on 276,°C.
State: 64,°C
